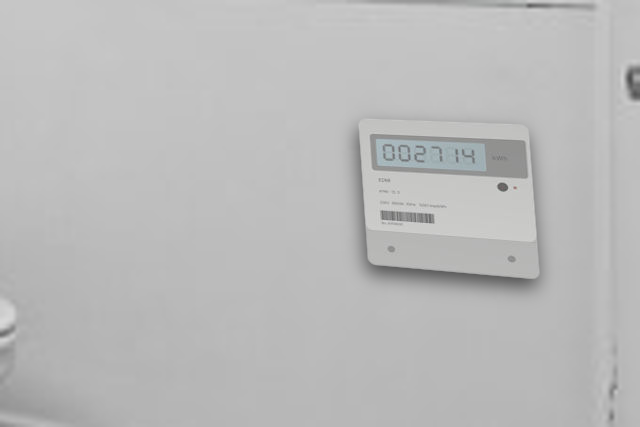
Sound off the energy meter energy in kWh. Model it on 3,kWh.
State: 2714,kWh
